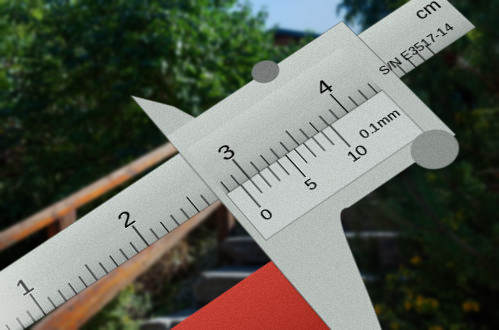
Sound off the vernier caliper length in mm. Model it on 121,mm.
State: 29.1,mm
